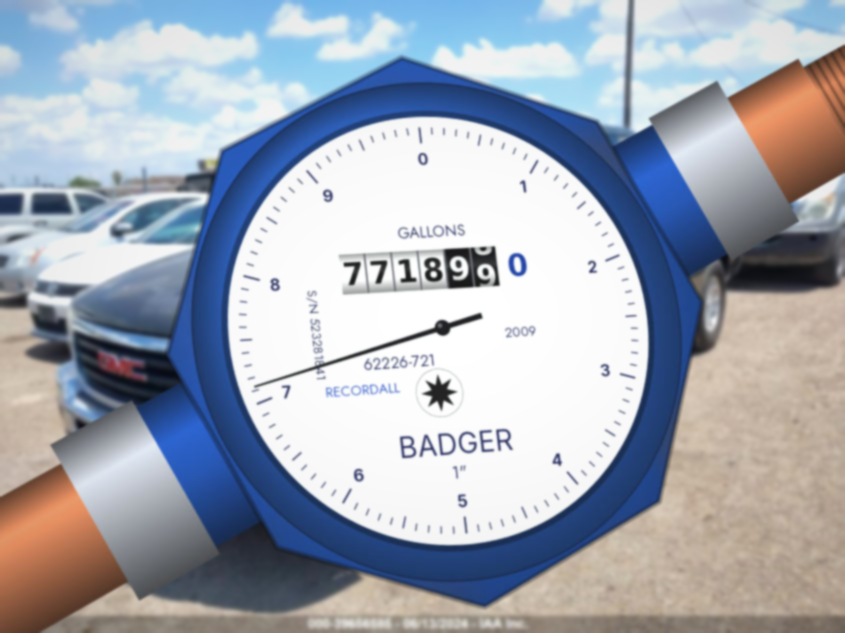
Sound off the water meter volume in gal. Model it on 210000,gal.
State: 7718987.1,gal
